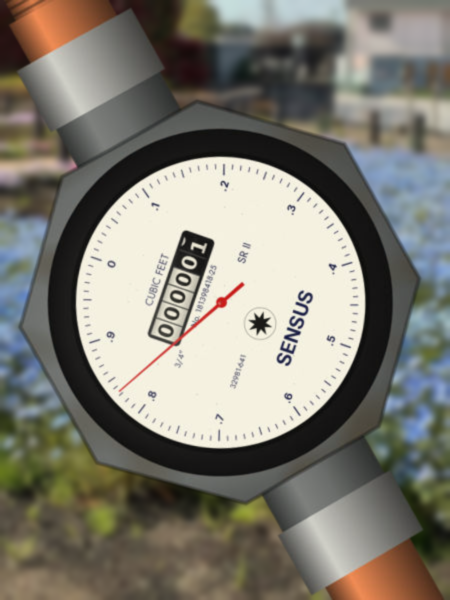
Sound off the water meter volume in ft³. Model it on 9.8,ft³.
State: 0.83,ft³
